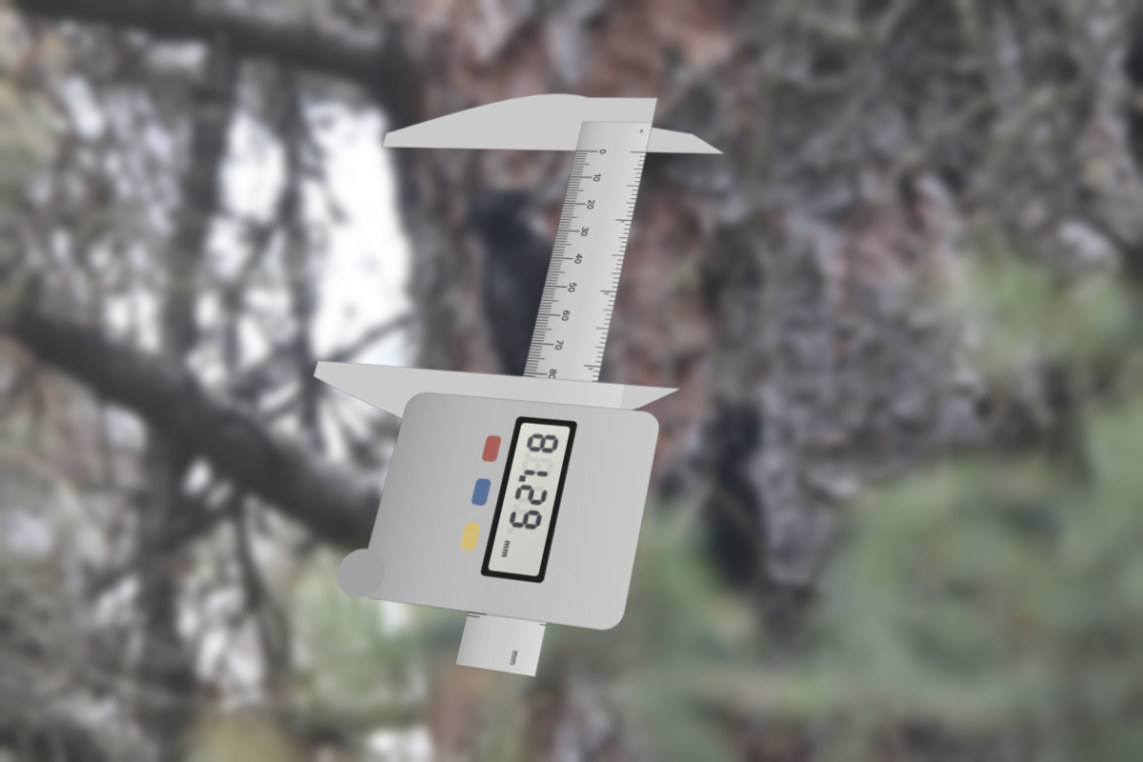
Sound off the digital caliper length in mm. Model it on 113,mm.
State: 81.29,mm
